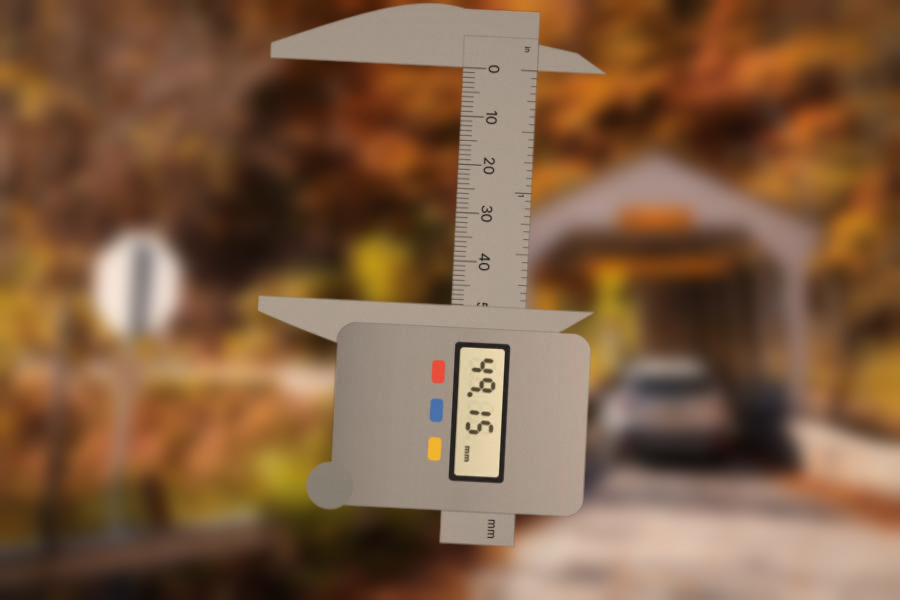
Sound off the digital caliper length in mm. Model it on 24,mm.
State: 49.15,mm
